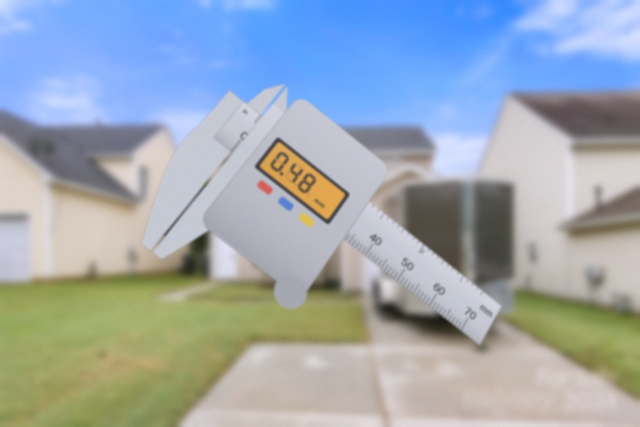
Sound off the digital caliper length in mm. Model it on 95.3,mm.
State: 0.48,mm
